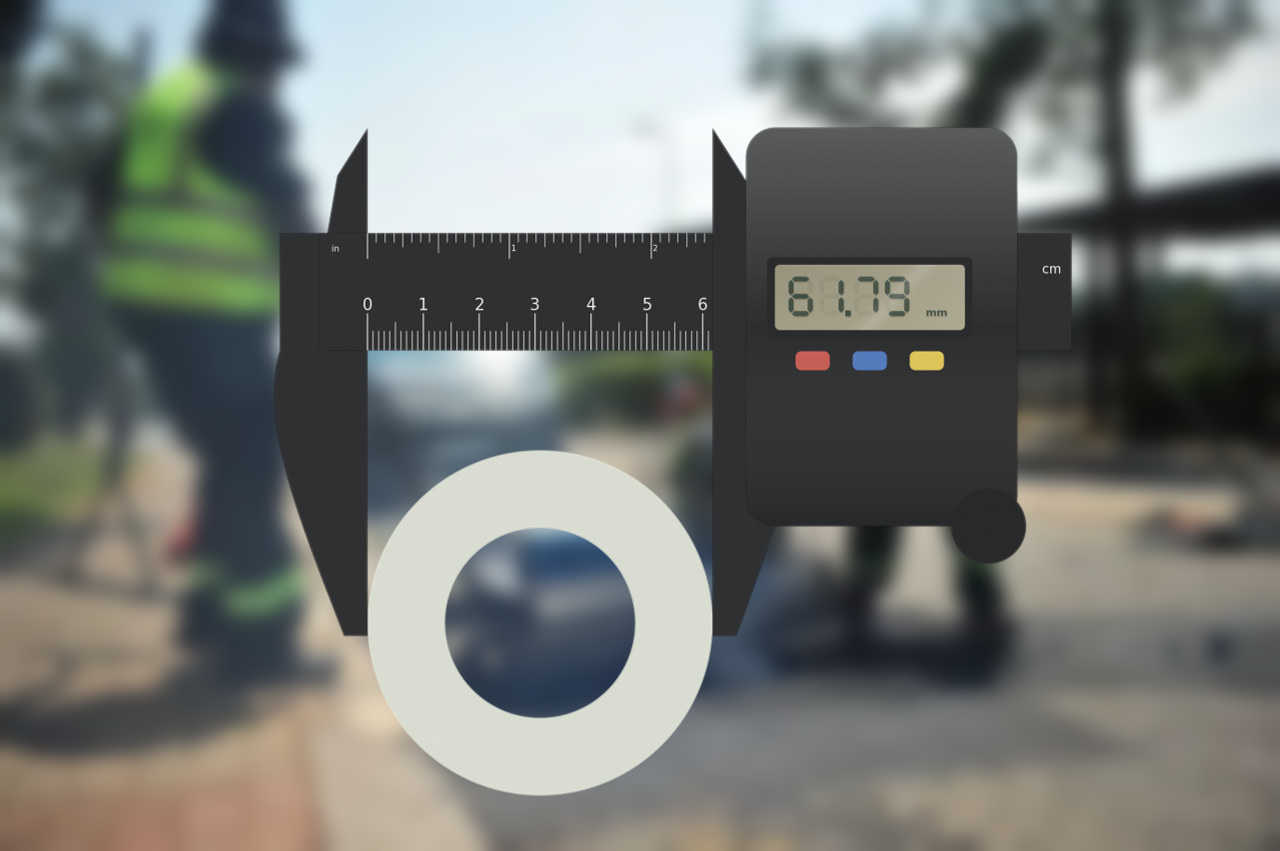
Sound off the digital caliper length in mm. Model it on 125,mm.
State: 61.79,mm
